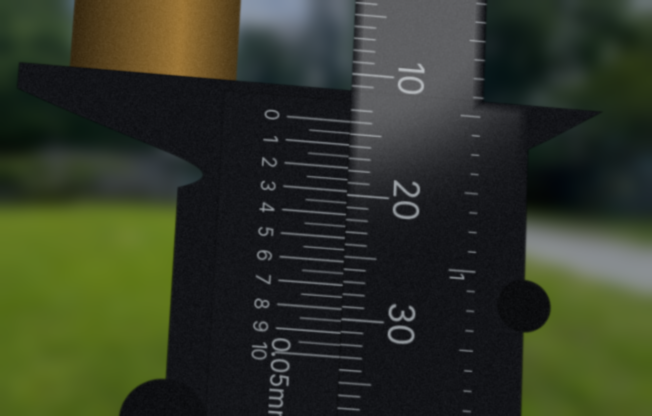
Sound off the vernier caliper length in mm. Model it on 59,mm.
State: 14.0,mm
